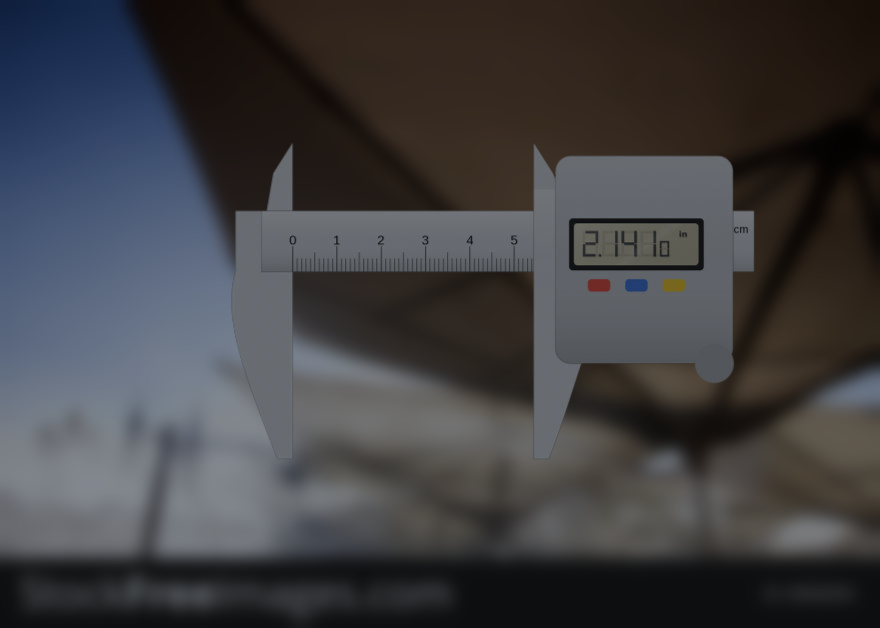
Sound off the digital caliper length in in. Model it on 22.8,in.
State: 2.1410,in
